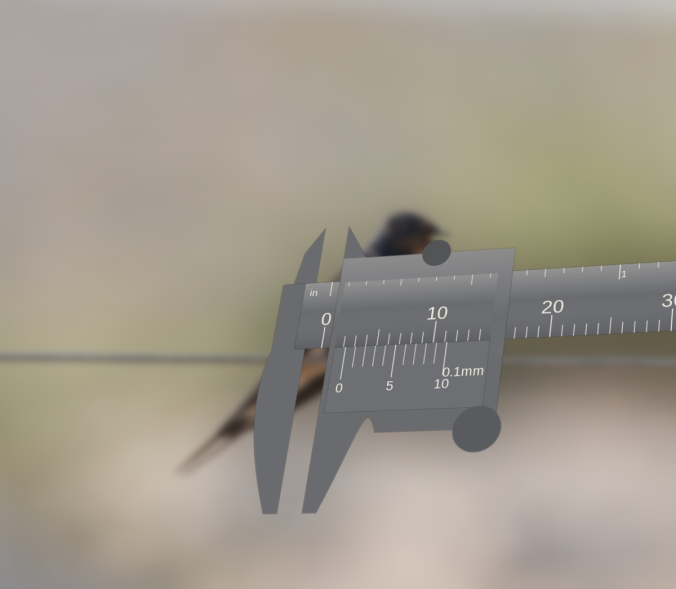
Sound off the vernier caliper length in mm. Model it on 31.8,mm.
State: 2.2,mm
